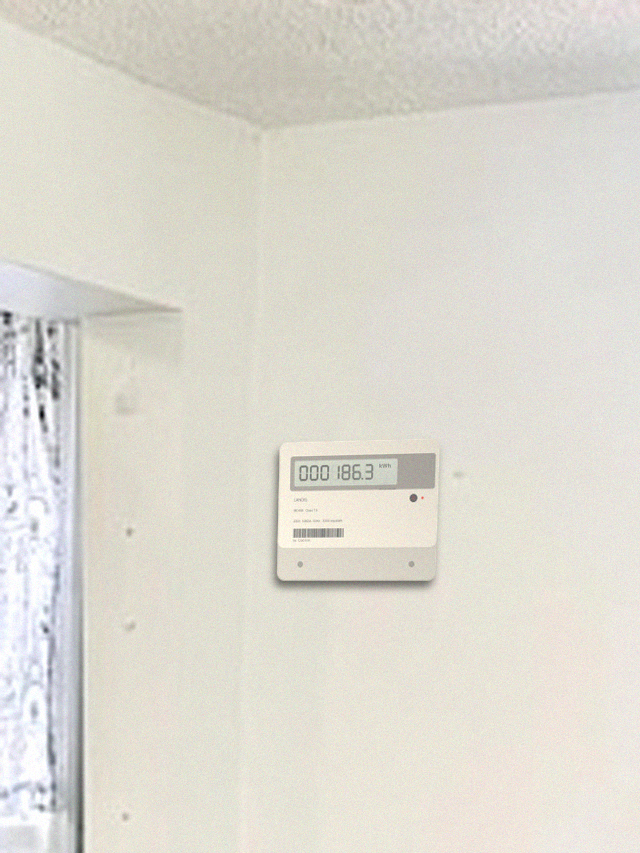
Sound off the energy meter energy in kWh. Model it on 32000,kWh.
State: 186.3,kWh
